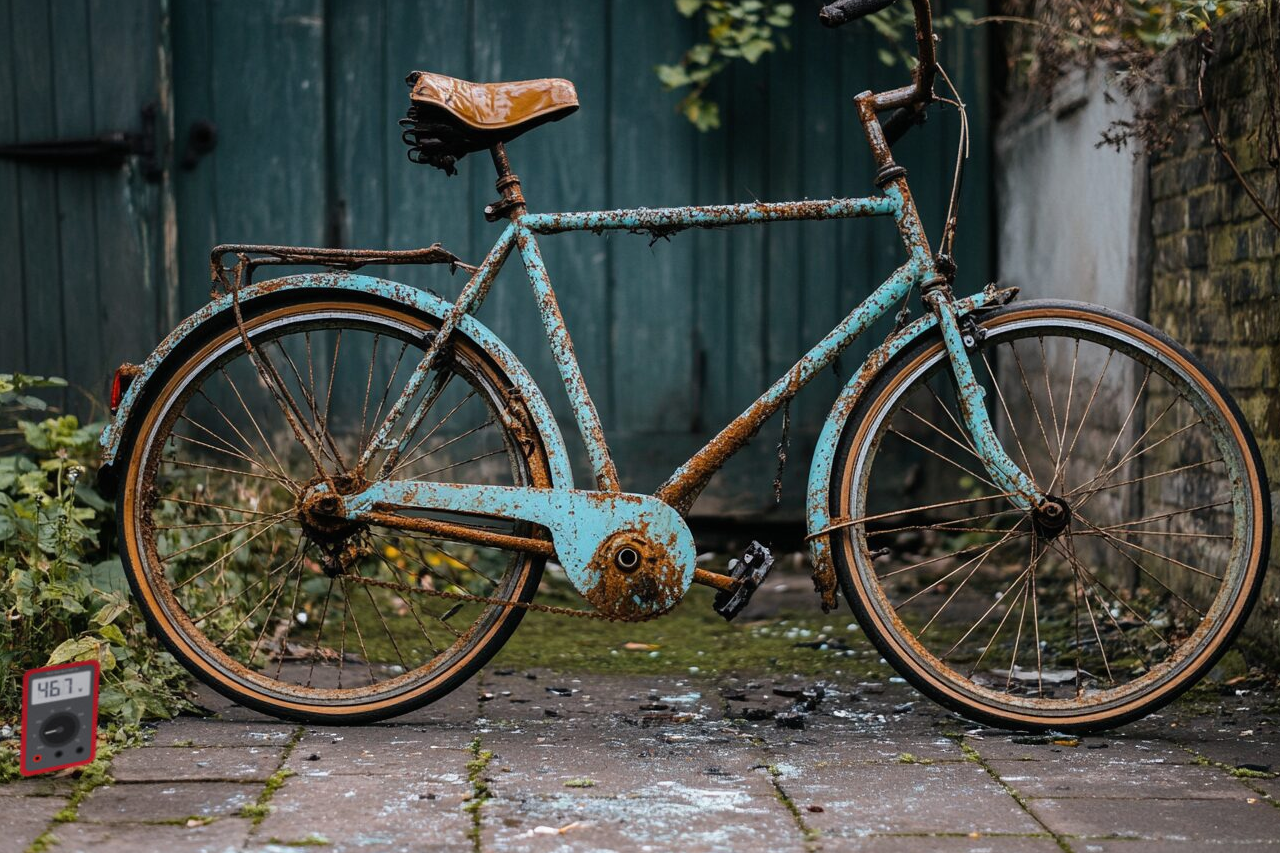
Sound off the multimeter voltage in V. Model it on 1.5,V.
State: 467,V
